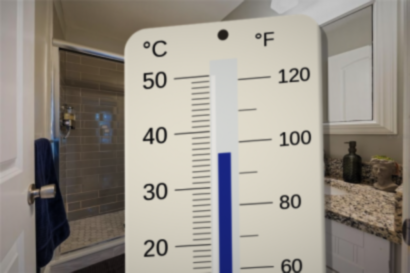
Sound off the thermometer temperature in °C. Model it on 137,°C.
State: 36,°C
